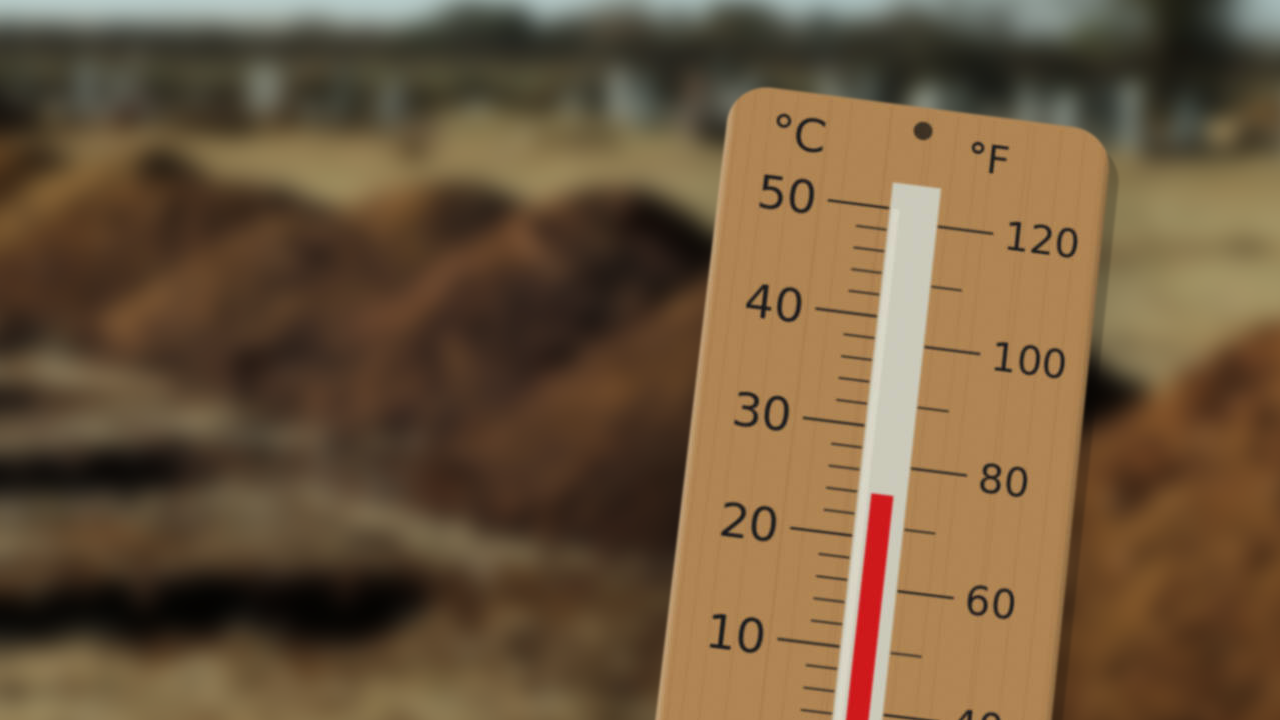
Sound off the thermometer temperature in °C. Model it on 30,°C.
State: 24,°C
